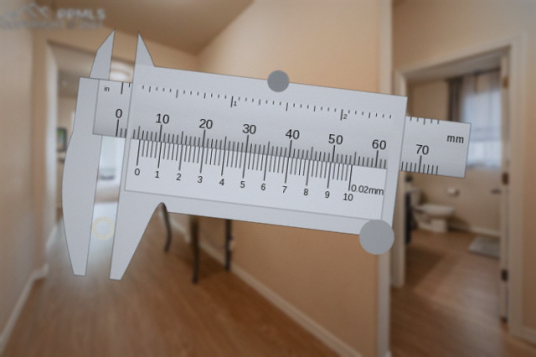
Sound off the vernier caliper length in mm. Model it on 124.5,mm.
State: 5.5,mm
